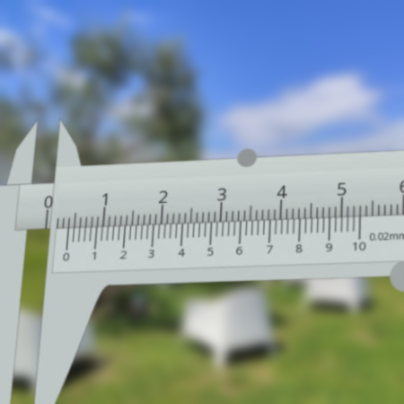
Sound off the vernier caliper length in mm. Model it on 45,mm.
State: 4.0,mm
